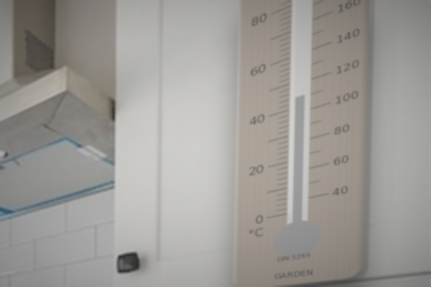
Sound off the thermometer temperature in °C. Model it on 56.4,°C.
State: 44,°C
